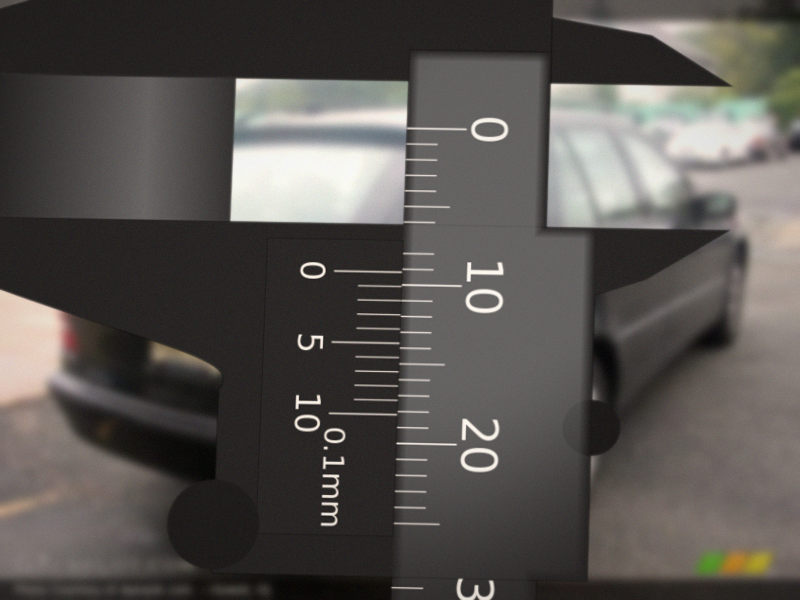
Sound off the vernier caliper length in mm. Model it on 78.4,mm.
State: 9.2,mm
